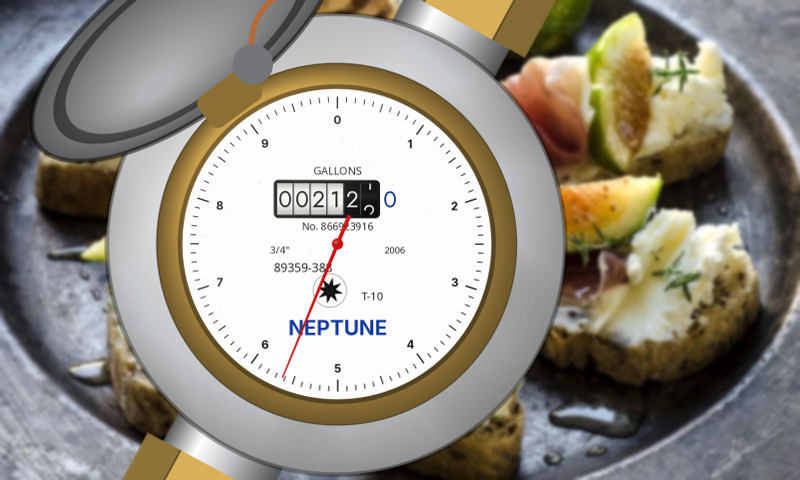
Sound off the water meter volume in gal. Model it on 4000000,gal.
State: 21215.6,gal
